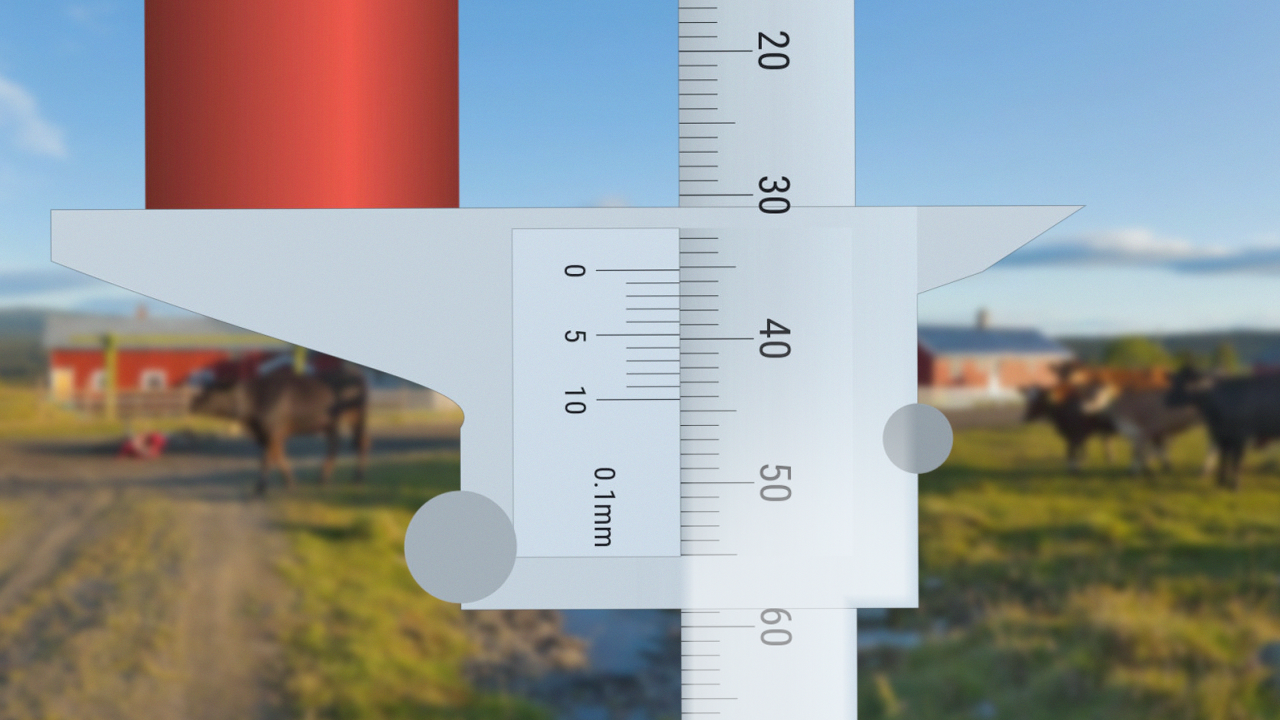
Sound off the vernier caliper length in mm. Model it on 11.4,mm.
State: 35.2,mm
